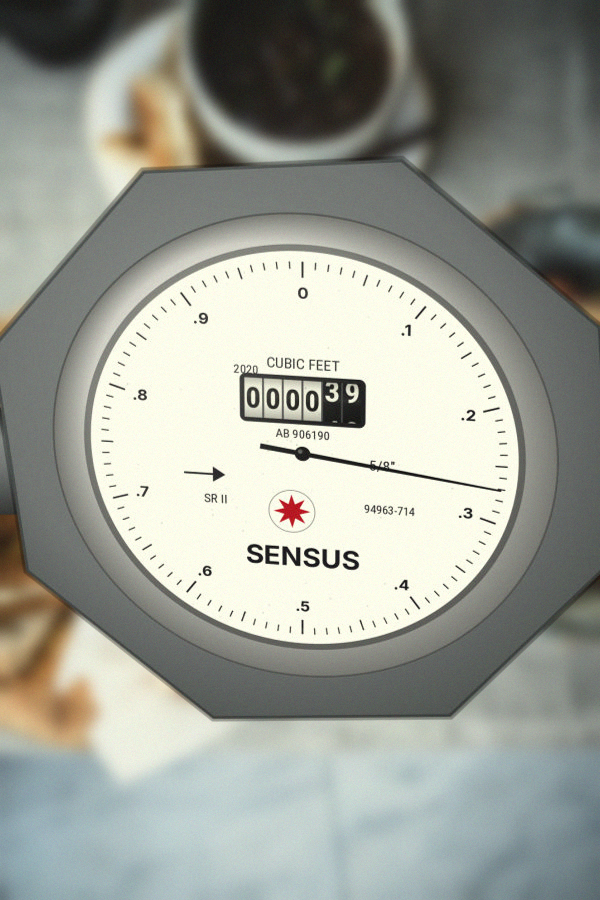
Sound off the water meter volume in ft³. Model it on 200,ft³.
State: 39.27,ft³
